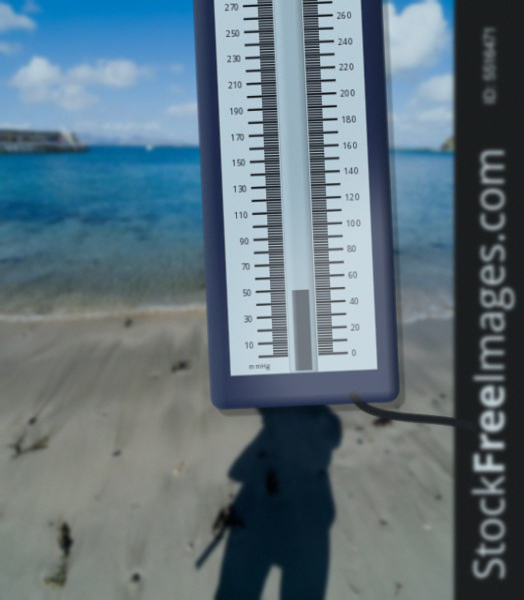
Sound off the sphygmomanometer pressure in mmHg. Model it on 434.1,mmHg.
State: 50,mmHg
